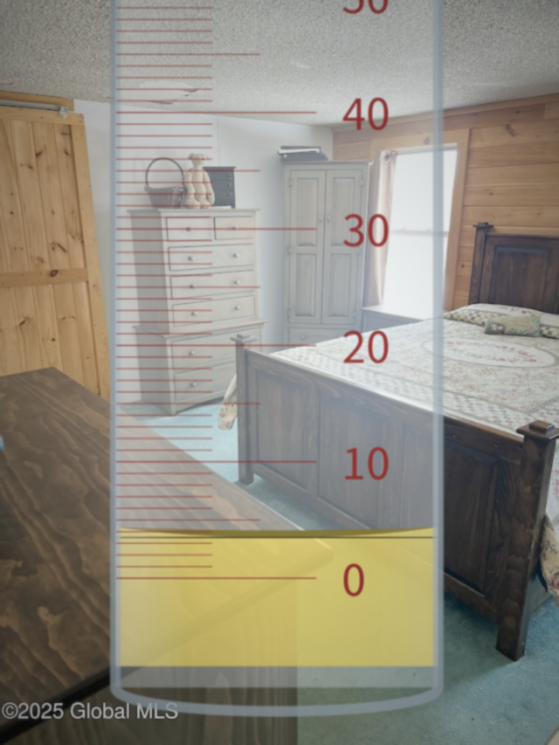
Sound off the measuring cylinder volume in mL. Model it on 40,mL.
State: 3.5,mL
